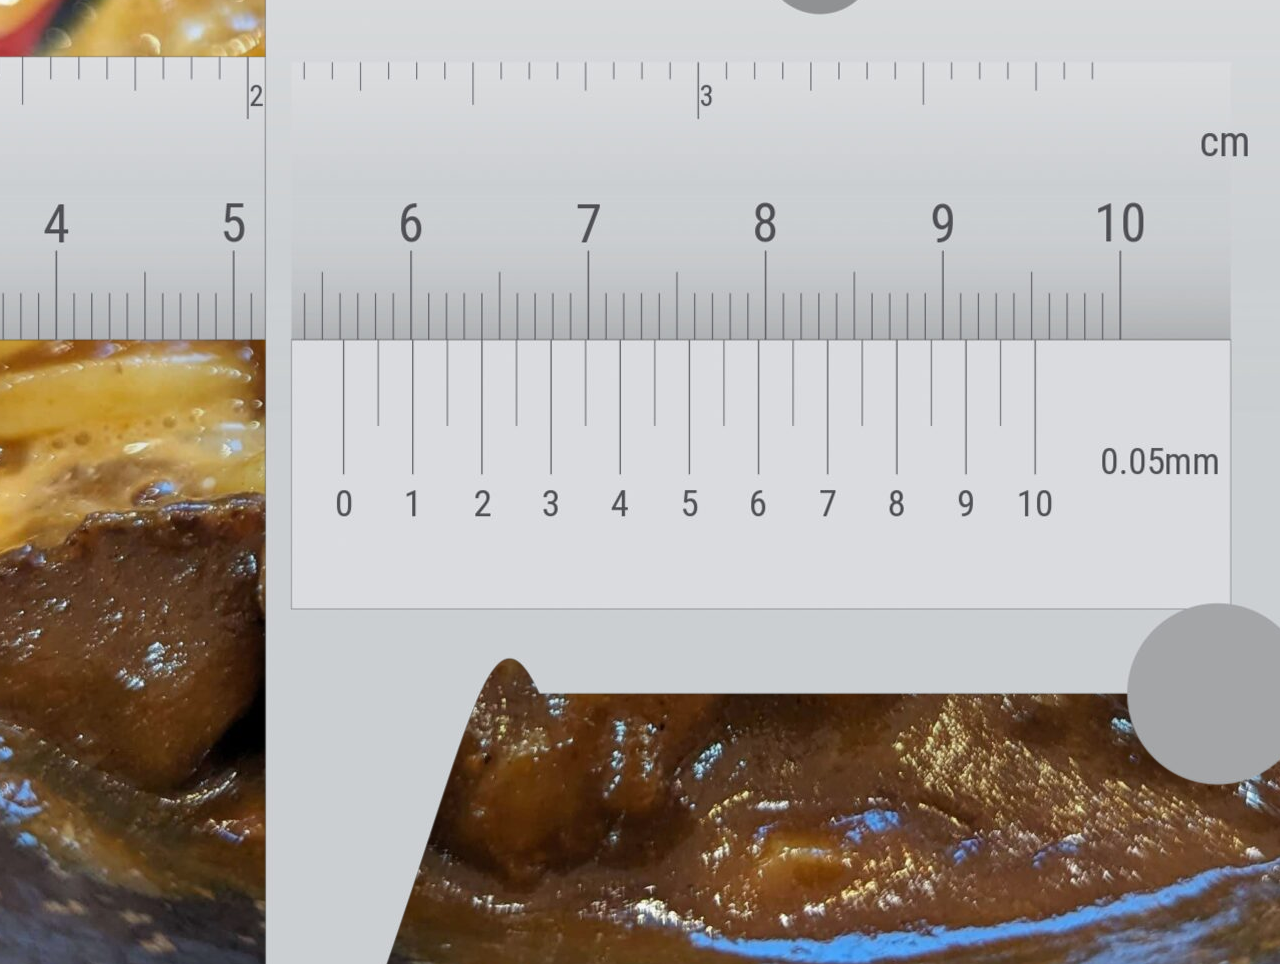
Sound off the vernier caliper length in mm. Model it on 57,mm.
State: 56.2,mm
